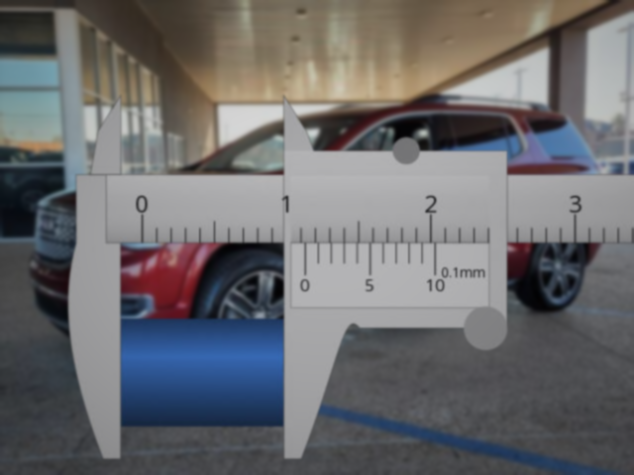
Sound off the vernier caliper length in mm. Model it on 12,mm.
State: 11.3,mm
